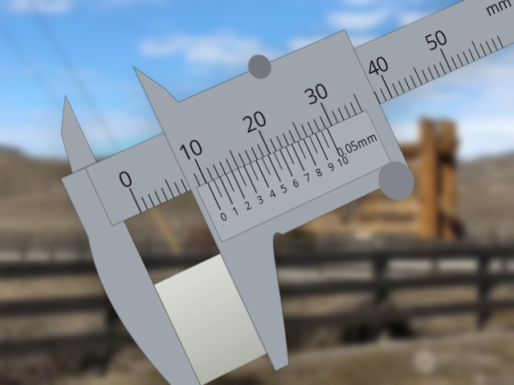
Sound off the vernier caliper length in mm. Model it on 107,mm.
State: 10.2,mm
